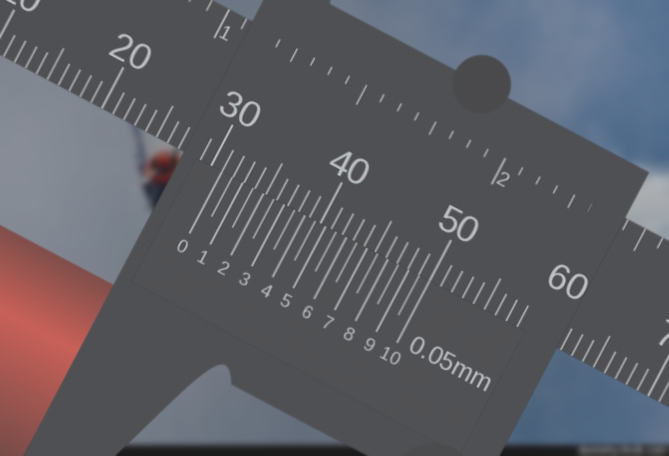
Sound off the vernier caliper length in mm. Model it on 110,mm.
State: 31.0,mm
